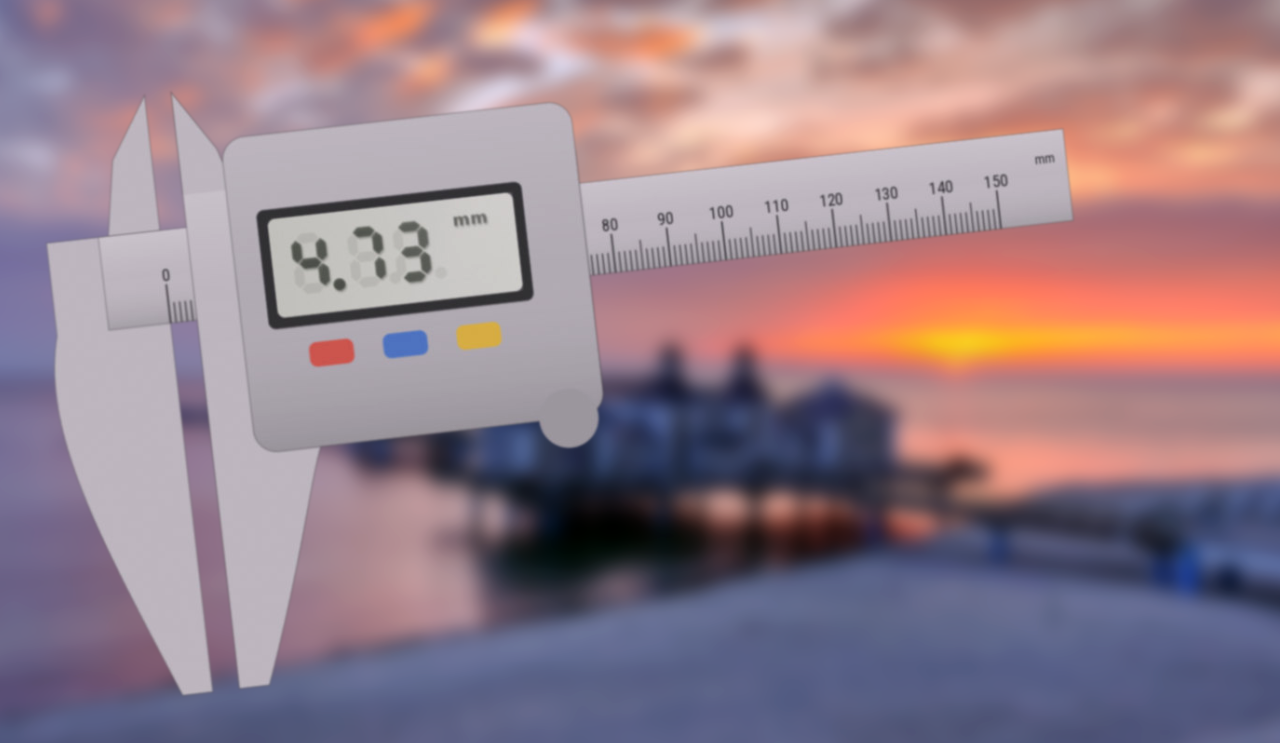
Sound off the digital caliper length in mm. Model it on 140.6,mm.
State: 4.73,mm
